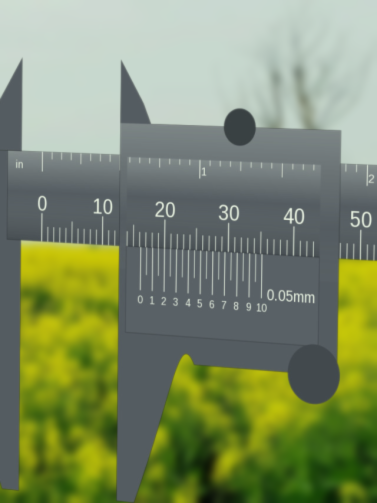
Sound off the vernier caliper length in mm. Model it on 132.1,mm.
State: 16.2,mm
